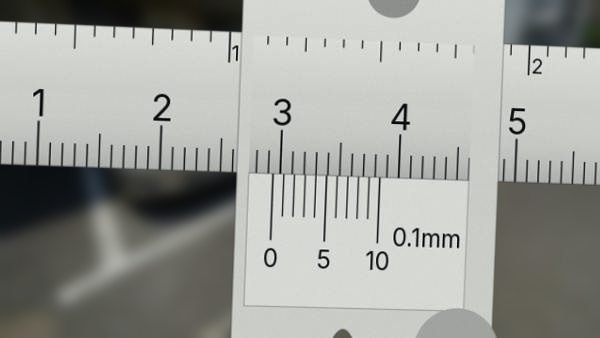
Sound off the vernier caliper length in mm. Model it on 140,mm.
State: 29.4,mm
